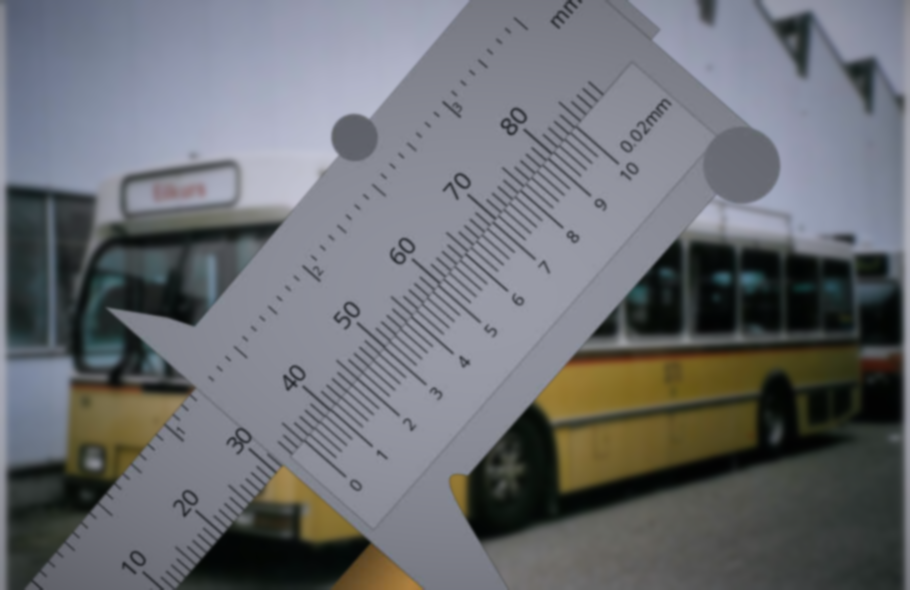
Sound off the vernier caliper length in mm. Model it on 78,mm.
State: 35.2,mm
